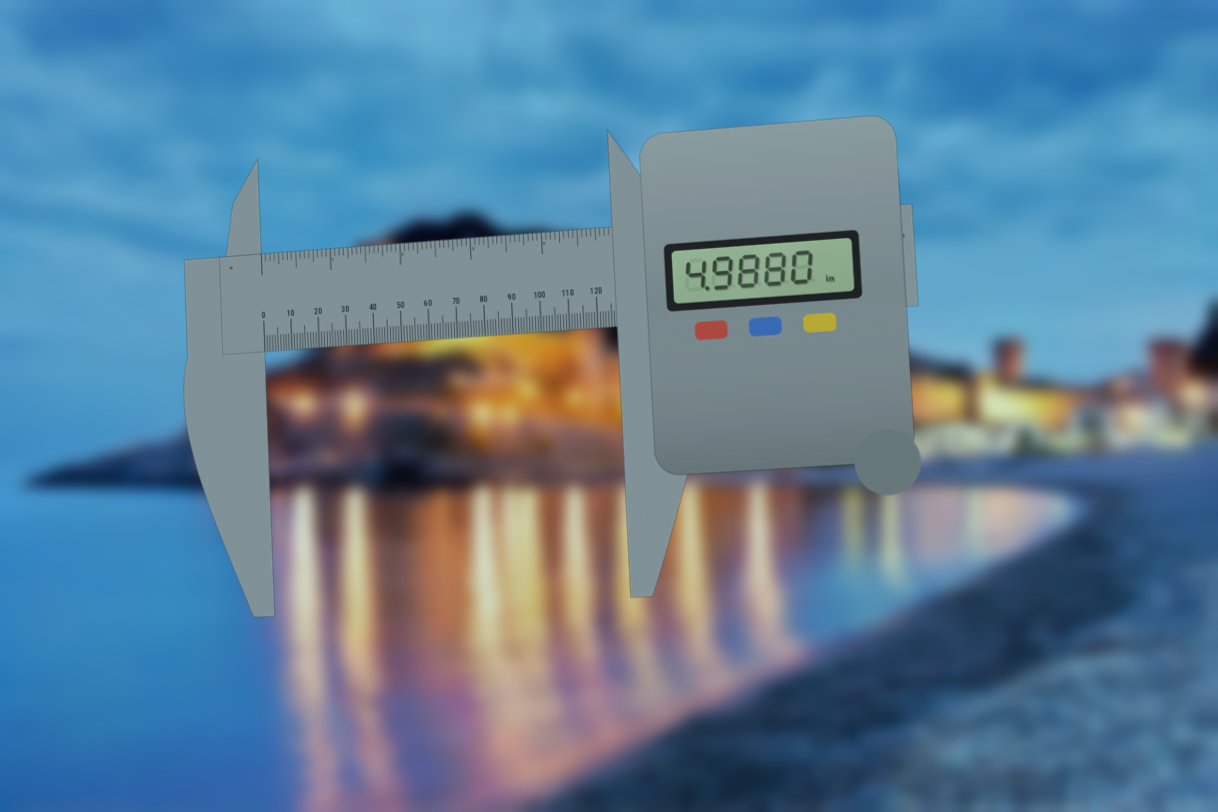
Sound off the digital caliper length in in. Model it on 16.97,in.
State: 4.9880,in
